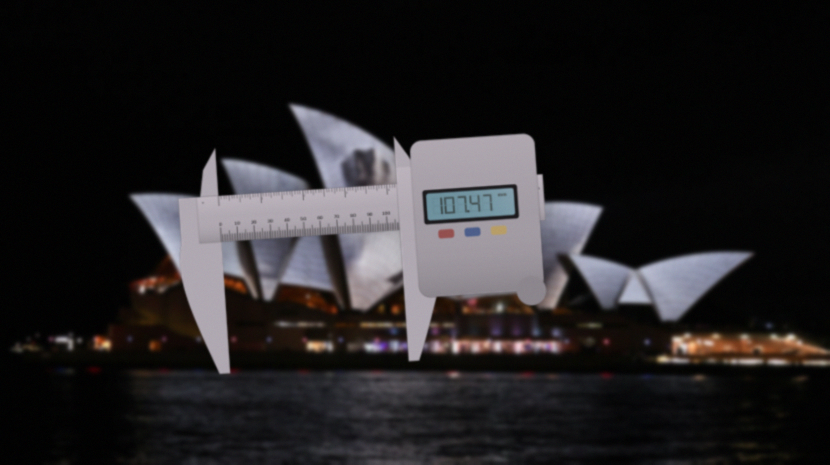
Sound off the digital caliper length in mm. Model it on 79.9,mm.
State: 107.47,mm
